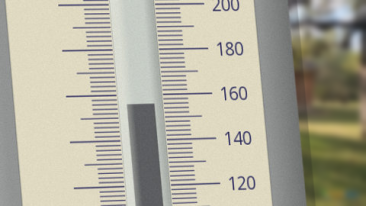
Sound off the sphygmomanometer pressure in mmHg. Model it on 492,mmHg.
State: 156,mmHg
